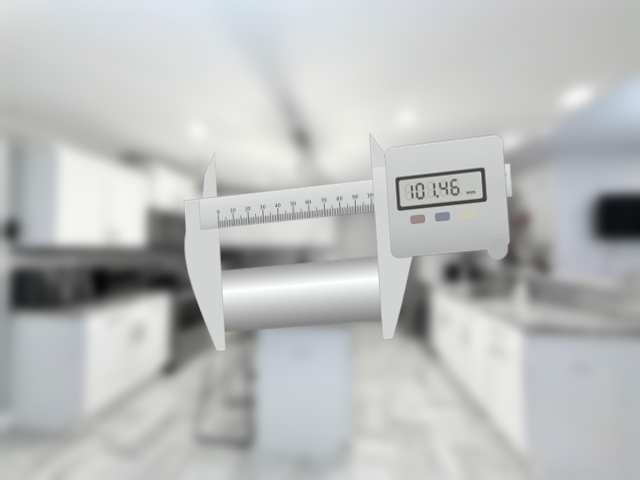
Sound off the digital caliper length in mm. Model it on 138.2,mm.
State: 101.46,mm
